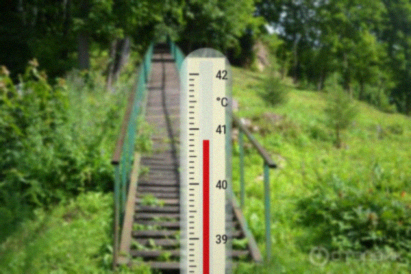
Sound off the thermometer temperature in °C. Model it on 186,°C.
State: 40.8,°C
